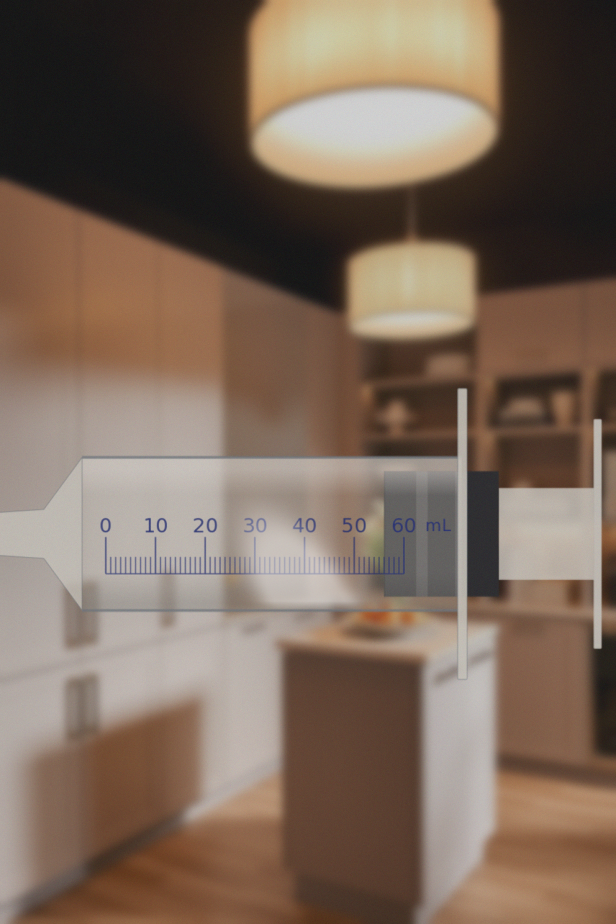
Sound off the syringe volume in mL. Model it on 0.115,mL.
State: 56,mL
